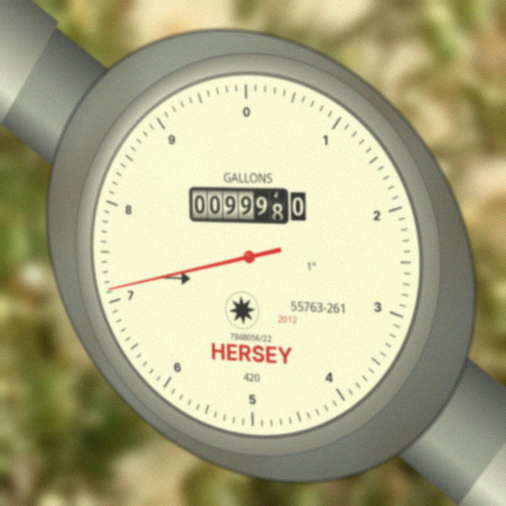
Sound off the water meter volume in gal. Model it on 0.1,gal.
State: 99977.1,gal
